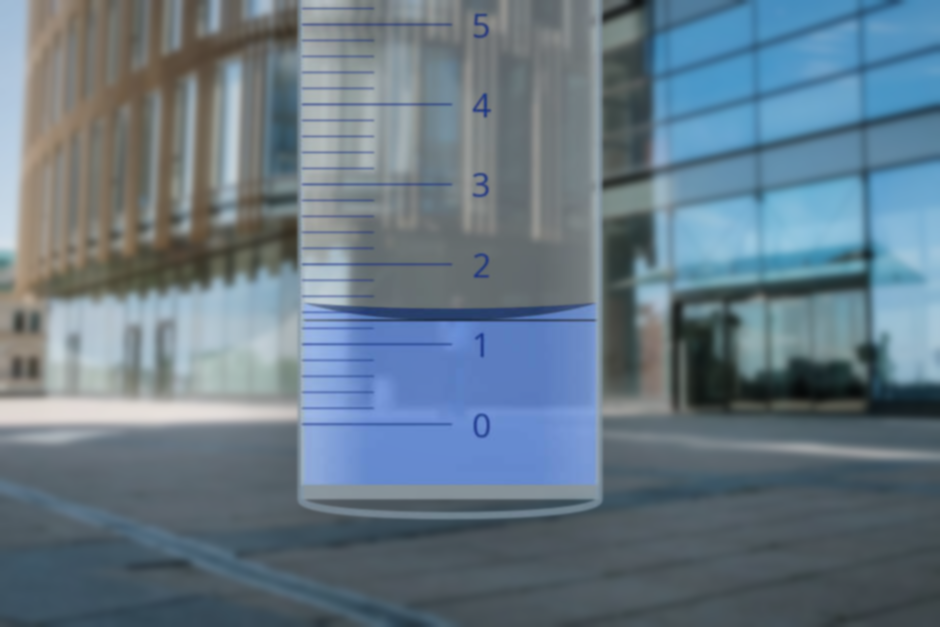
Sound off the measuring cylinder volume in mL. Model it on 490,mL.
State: 1.3,mL
